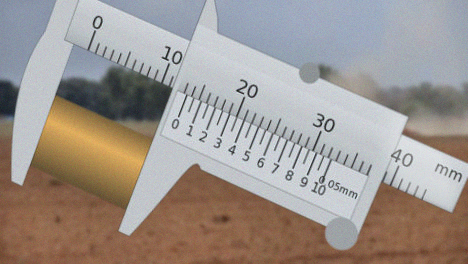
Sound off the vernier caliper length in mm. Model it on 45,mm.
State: 13.4,mm
